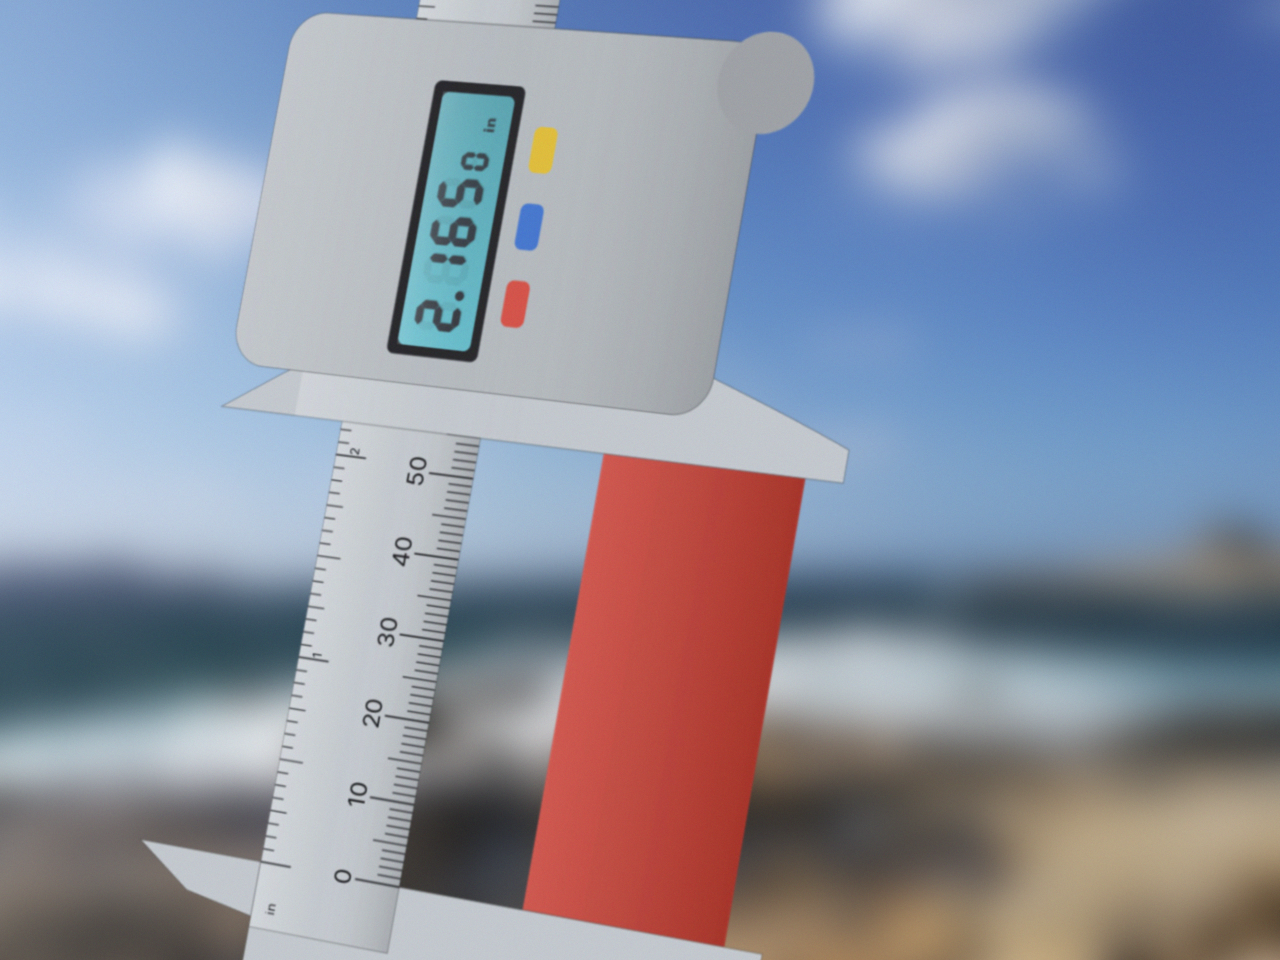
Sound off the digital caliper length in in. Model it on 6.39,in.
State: 2.1650,in
